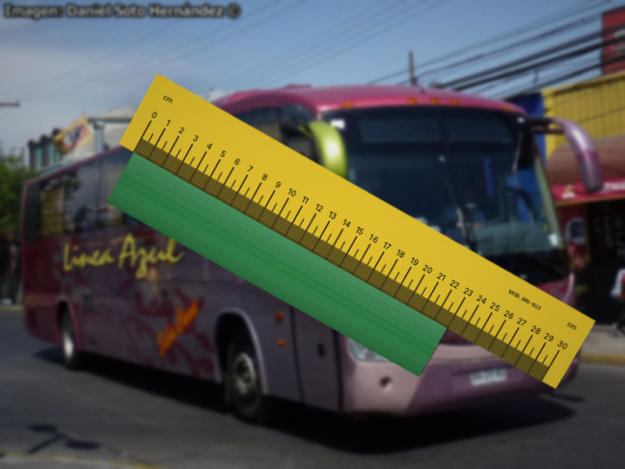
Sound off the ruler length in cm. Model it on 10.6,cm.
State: 23,cm
